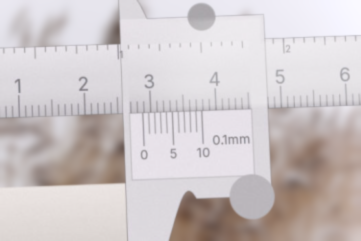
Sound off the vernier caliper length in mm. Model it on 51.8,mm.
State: 28.8,mm
